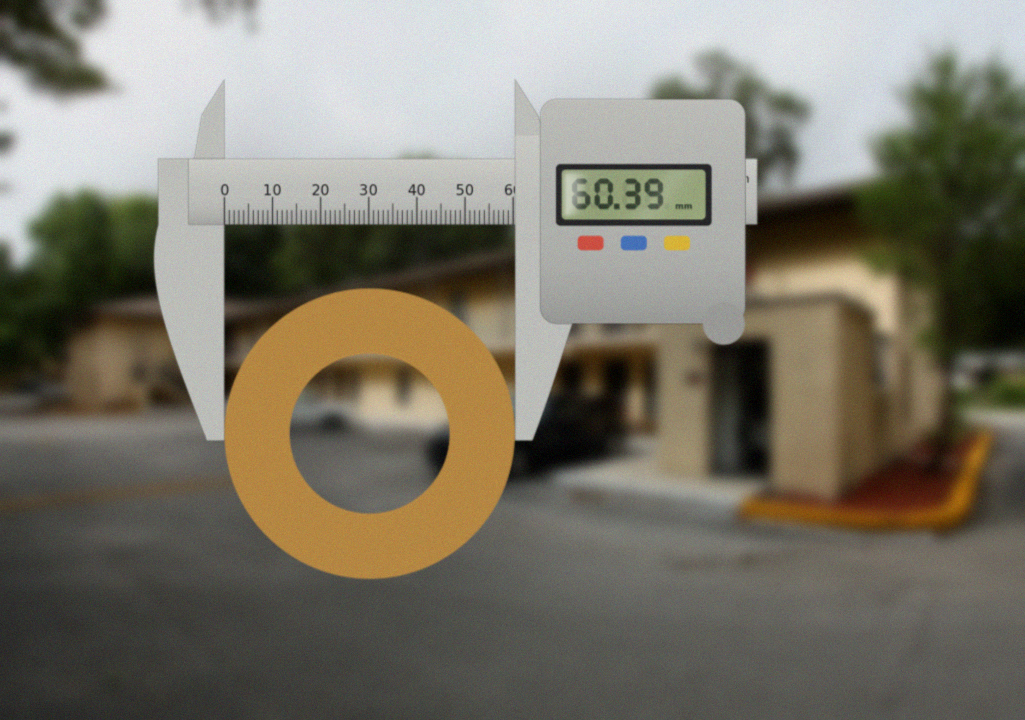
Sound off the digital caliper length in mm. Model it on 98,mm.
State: 60.39,mm
